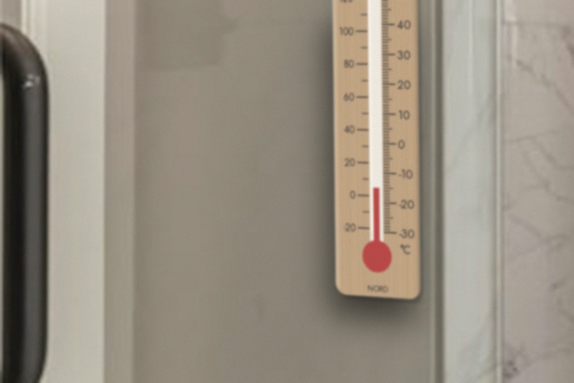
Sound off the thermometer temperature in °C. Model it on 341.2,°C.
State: -15,°C
